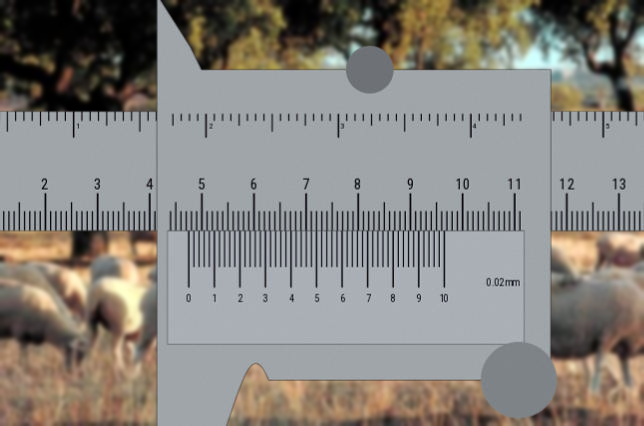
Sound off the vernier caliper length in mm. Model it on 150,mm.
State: 47.5,mm
